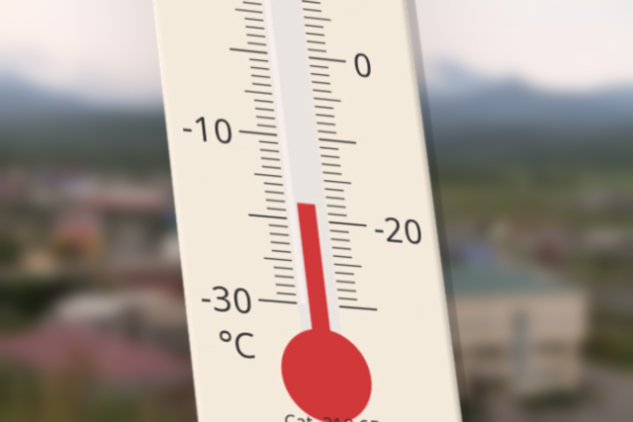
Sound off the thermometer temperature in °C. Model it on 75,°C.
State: -18,°C
